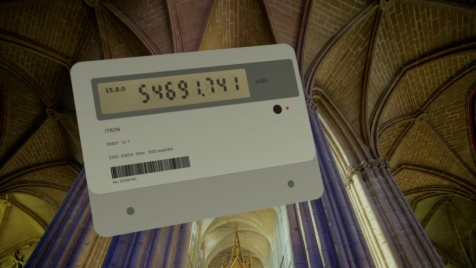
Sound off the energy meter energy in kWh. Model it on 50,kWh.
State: 54691.741,kWh
